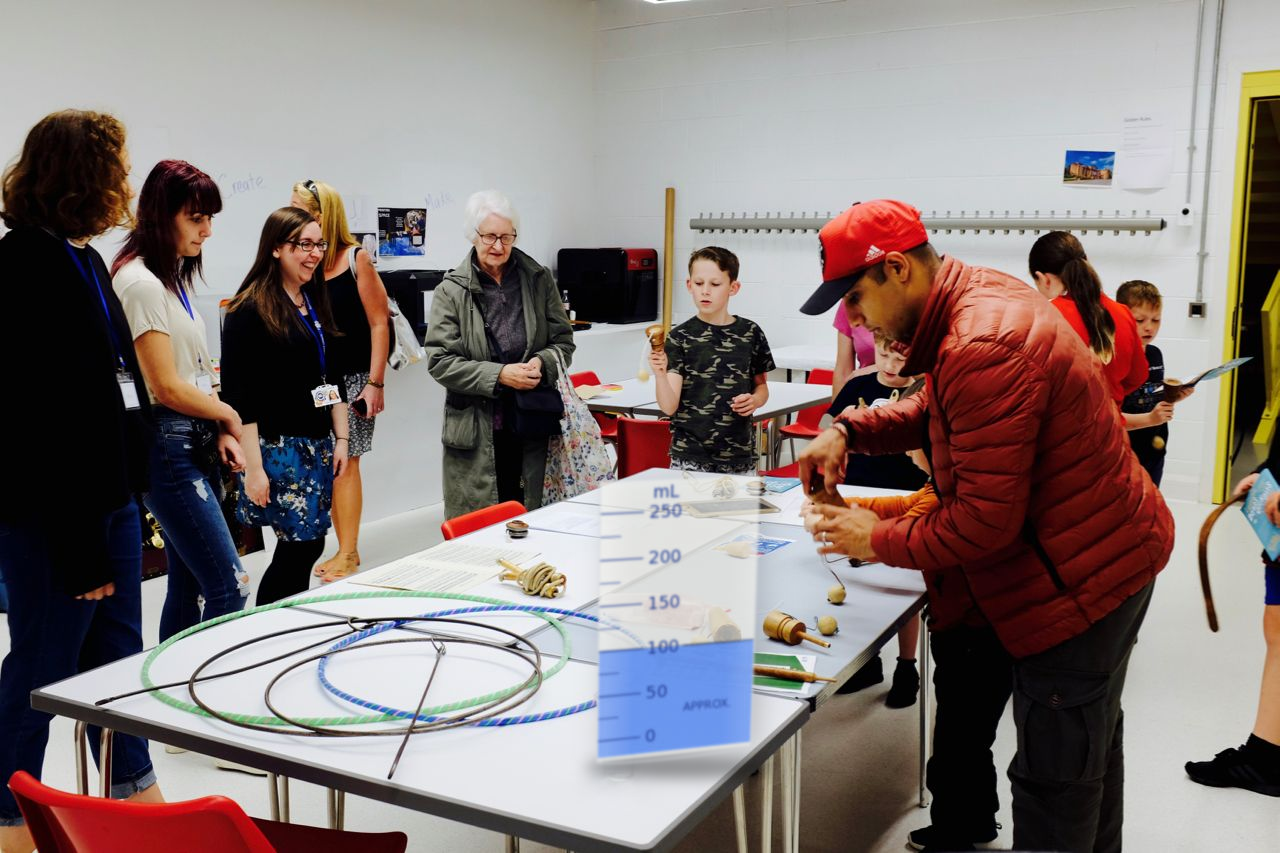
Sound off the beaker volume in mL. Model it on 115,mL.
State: 100,mL
